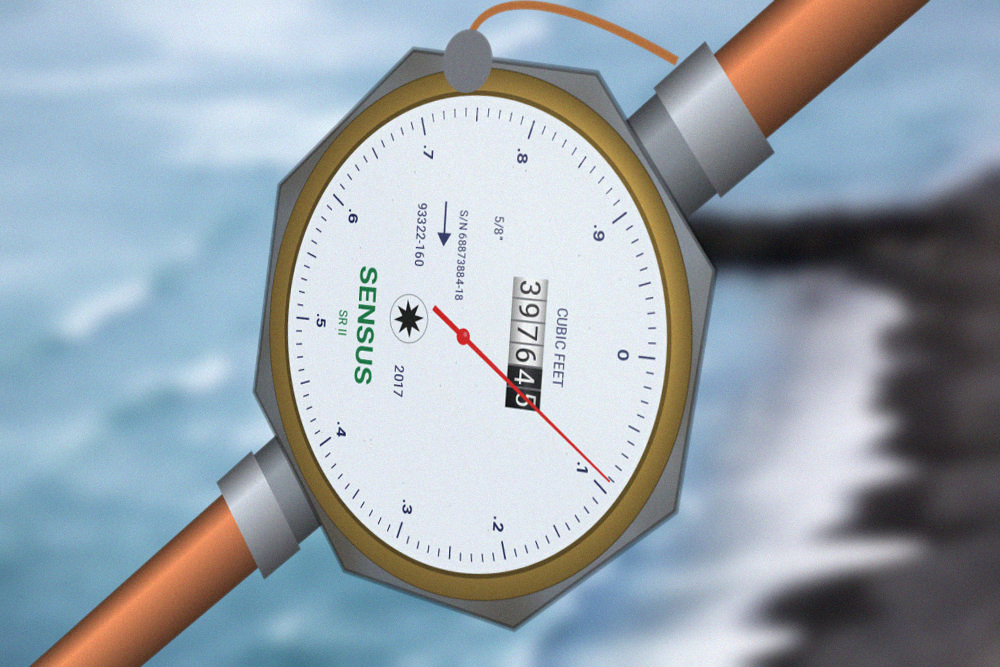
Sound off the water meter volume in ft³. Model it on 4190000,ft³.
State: 397645.09,ft³
